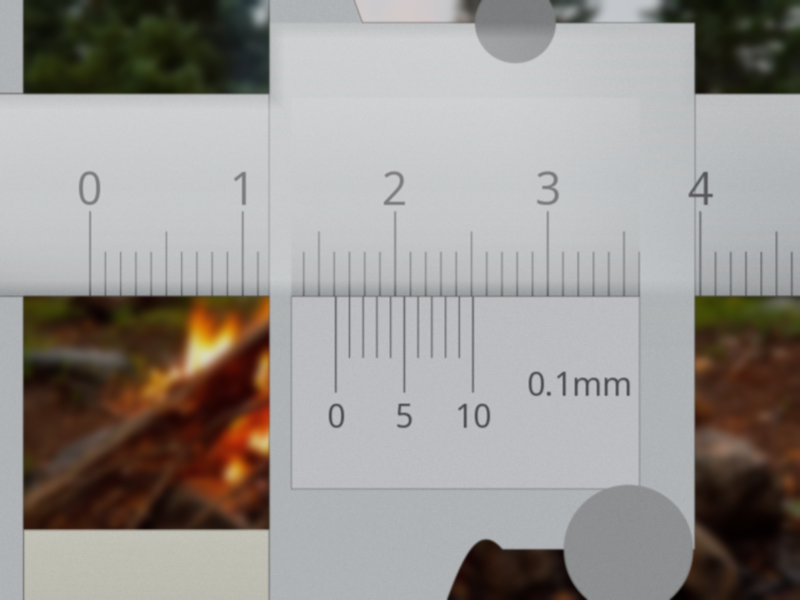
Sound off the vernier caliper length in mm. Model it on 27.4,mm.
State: 16.1,mm
